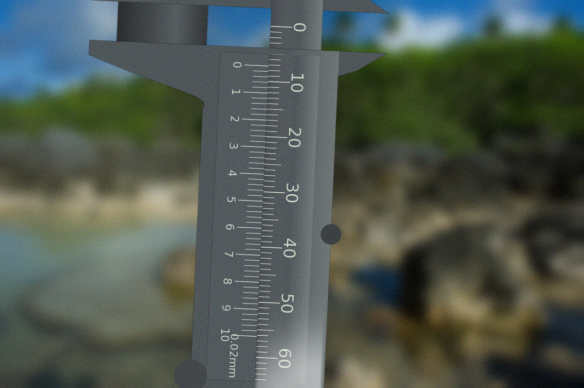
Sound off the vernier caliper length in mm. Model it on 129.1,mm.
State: 7.2,mm
